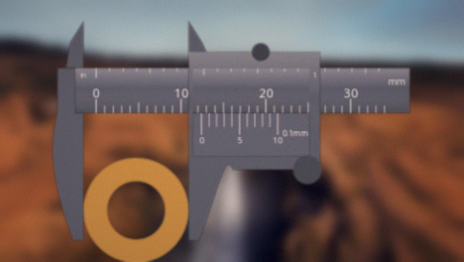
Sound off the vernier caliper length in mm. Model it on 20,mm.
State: 12.4,mm
